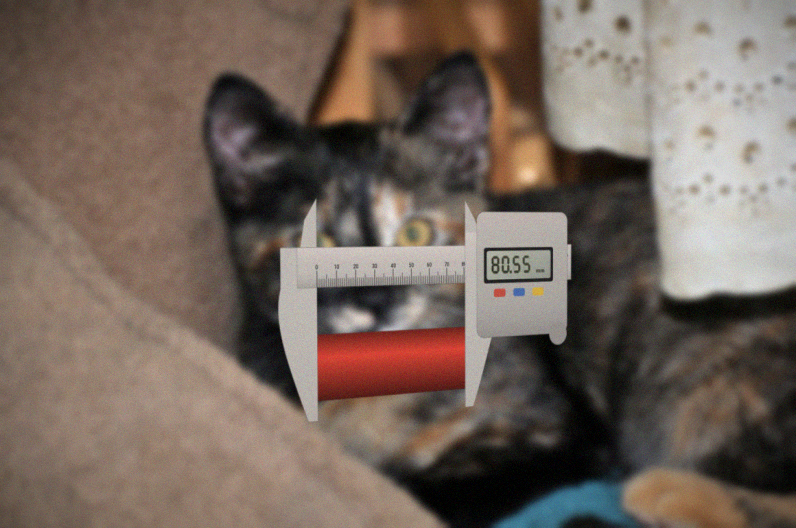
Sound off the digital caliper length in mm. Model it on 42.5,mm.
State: 80.55,mm
